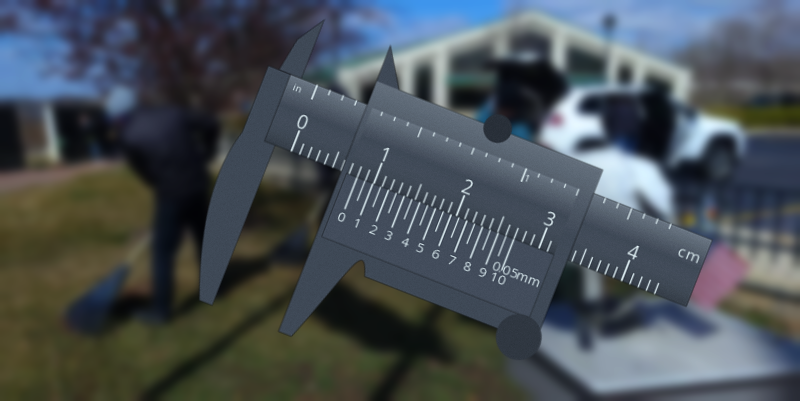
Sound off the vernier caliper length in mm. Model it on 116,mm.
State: 8.0,mm
